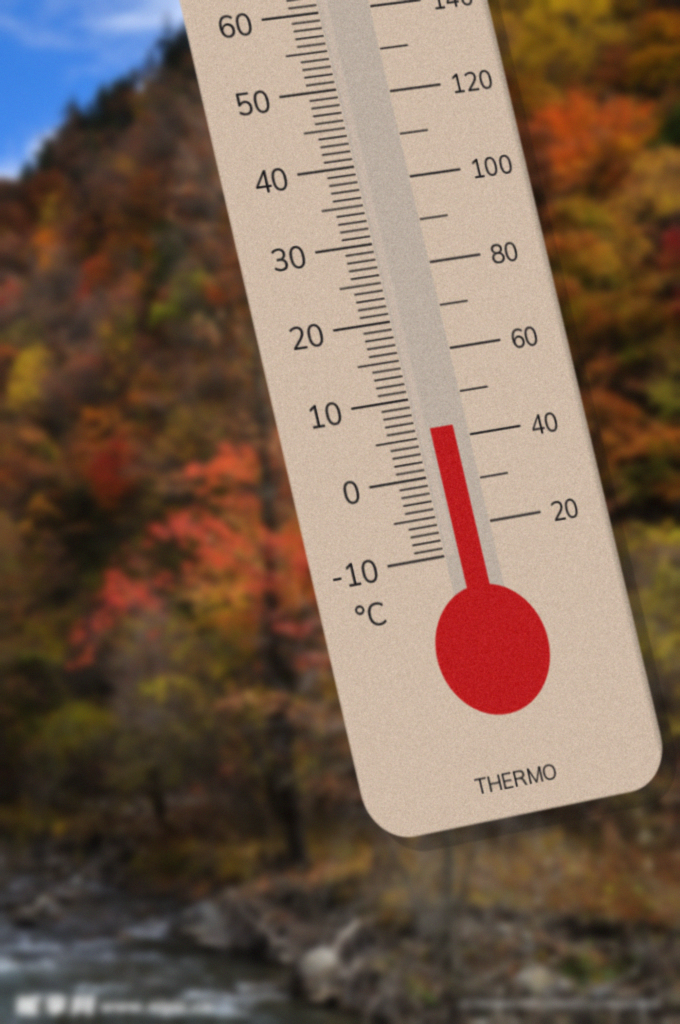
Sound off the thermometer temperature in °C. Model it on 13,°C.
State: 6,°C
